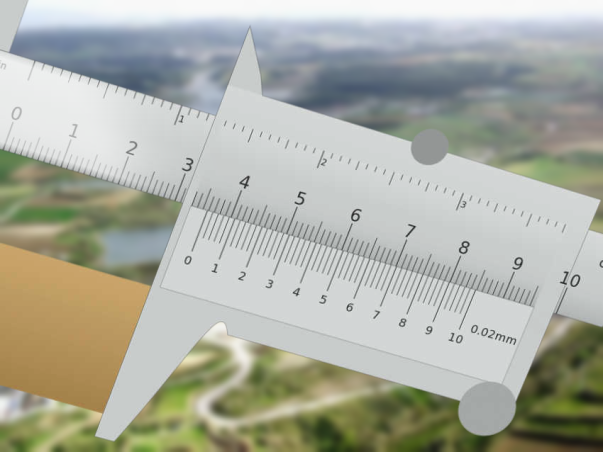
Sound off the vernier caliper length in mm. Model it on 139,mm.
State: 35.8,mm
